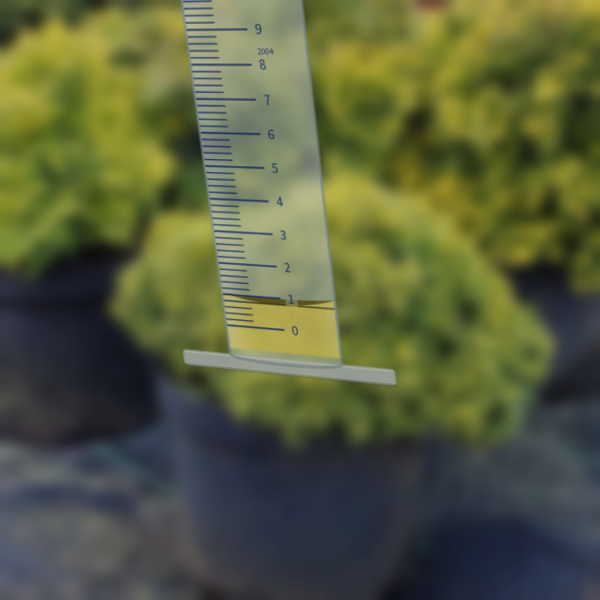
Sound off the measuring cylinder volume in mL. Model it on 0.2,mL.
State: 0.8,mL
